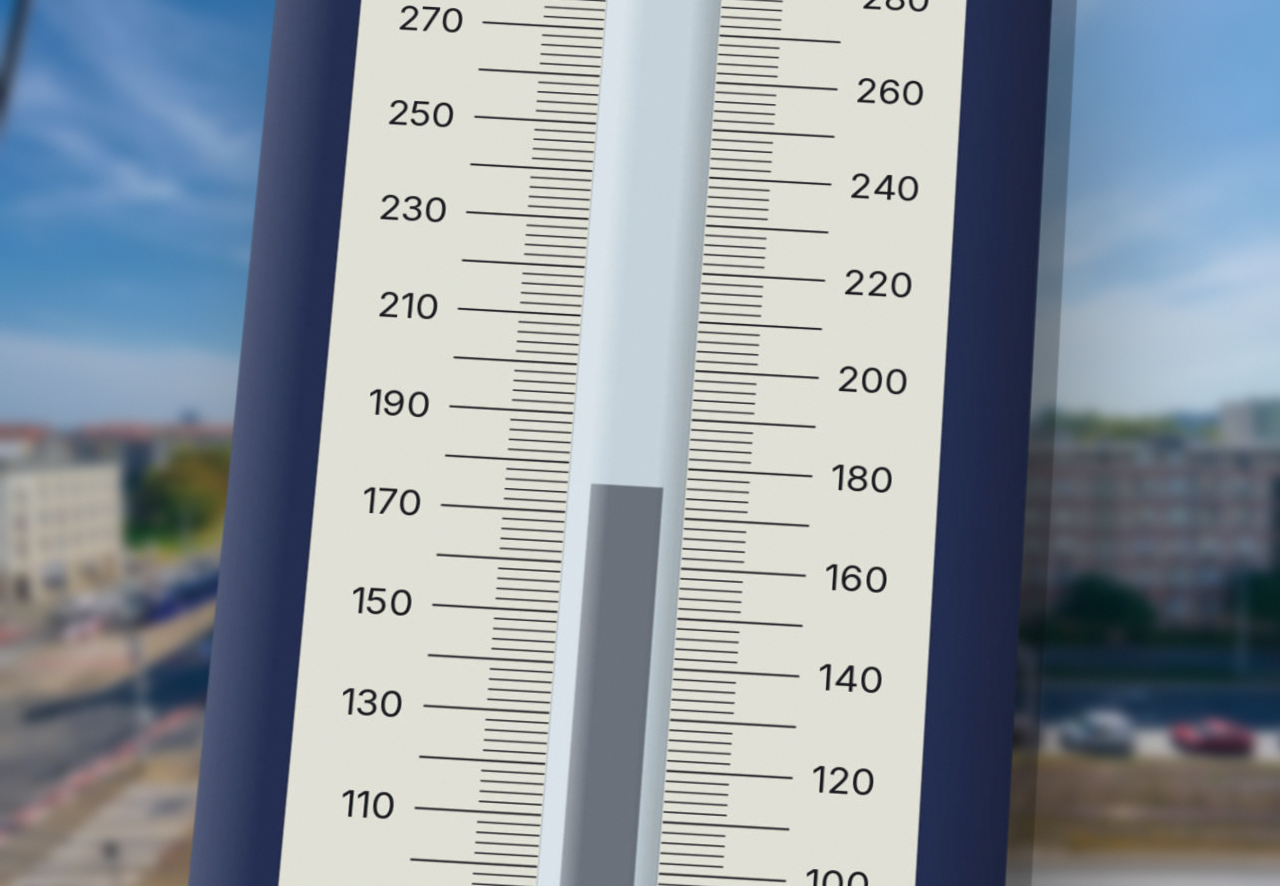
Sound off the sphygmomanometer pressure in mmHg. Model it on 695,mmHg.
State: 176,mmHg
